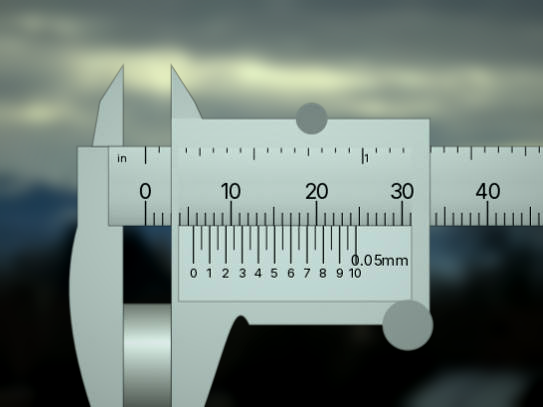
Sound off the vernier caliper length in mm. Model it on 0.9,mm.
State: 5.6,mm
